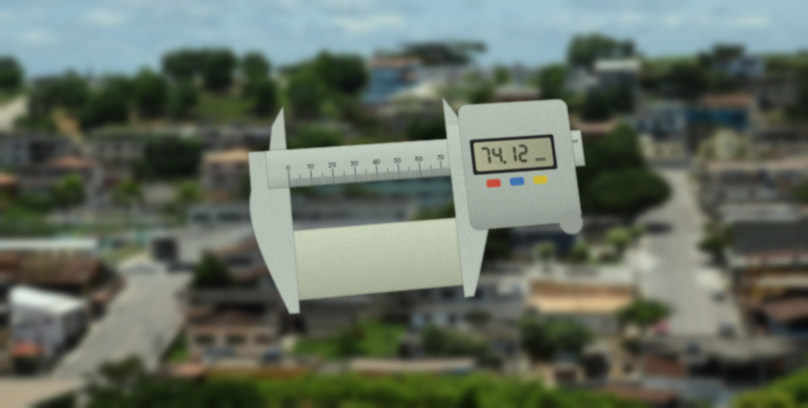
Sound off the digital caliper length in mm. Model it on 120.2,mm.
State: 74.12,mm
